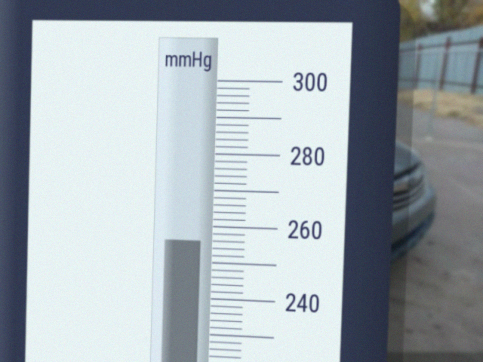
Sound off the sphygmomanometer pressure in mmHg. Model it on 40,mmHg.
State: 256,mmHg
